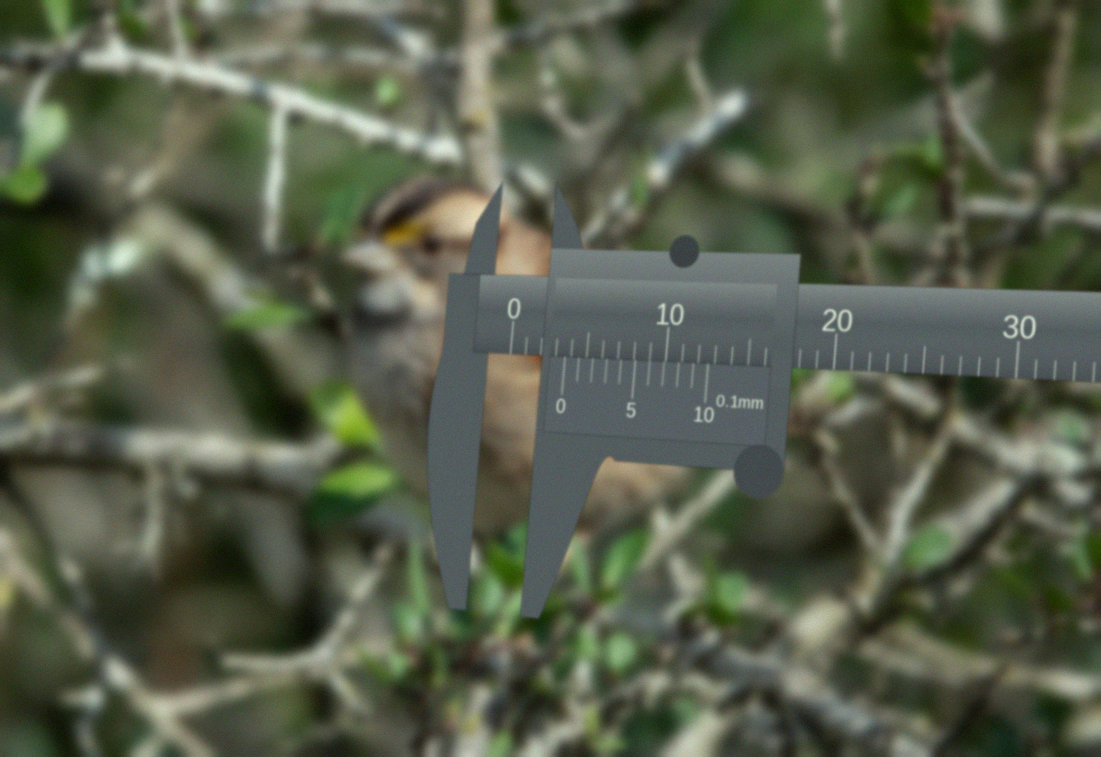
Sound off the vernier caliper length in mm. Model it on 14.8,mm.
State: 3.6,mm
